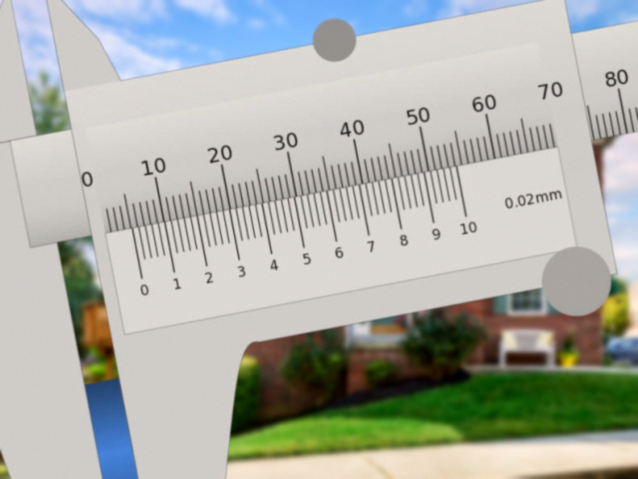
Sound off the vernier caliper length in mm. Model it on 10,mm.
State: 5.2,mm
